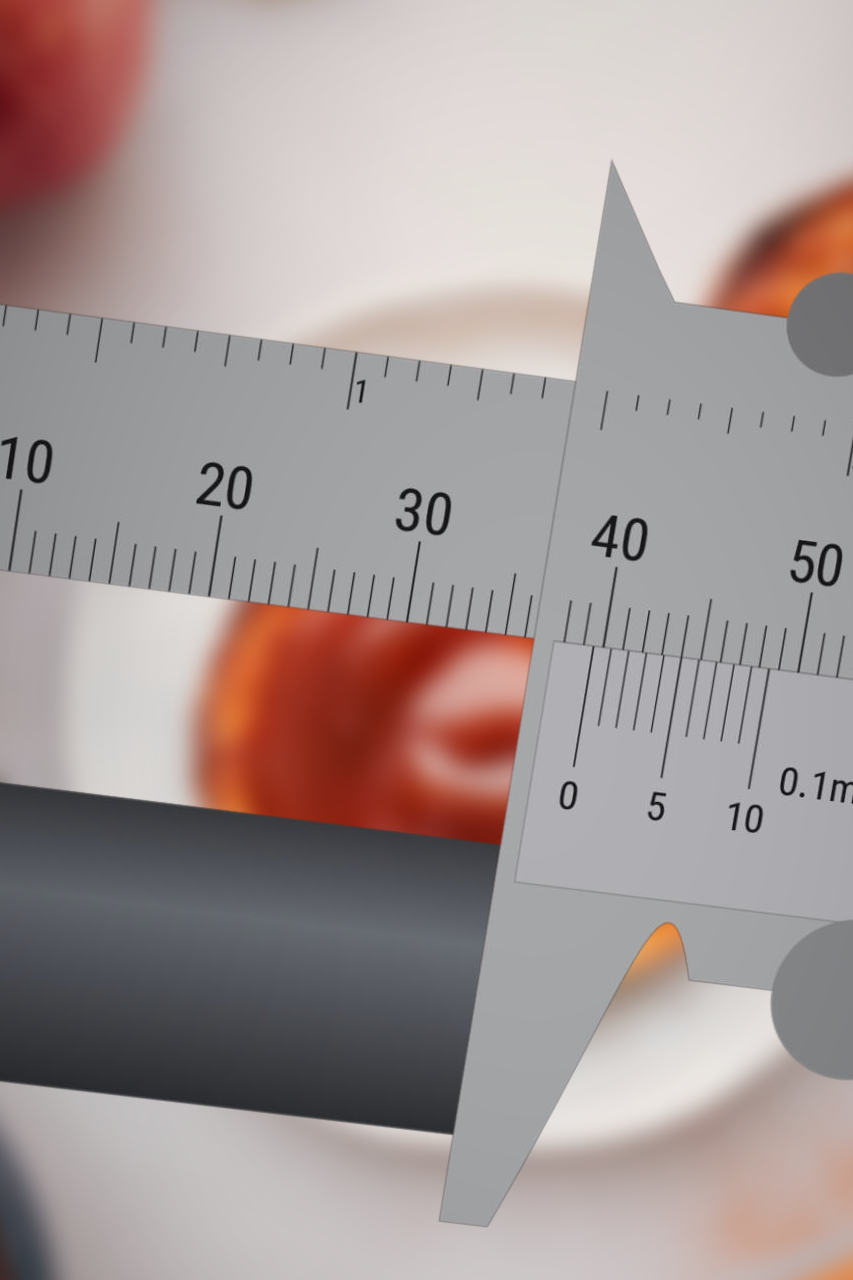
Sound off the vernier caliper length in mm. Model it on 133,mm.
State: 39.5,mm
